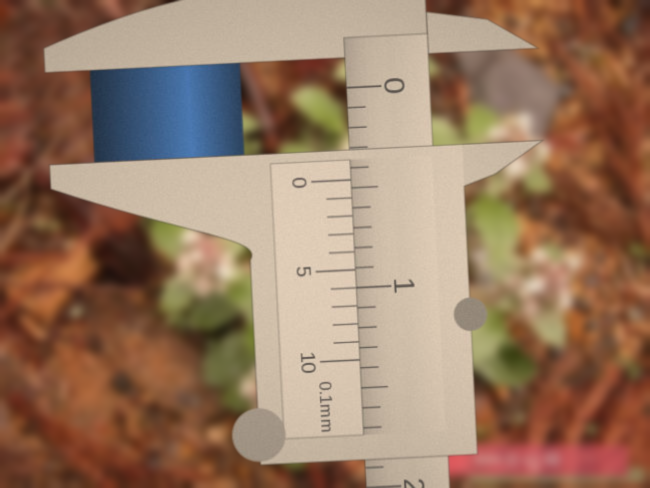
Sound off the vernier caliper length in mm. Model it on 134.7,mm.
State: 4.6,mm
